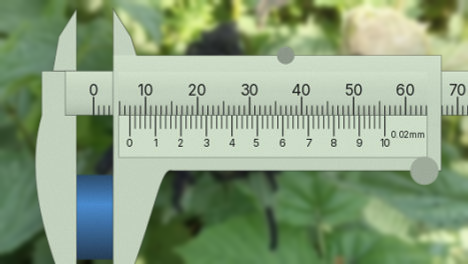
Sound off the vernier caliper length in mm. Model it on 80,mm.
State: 7.0,mm
